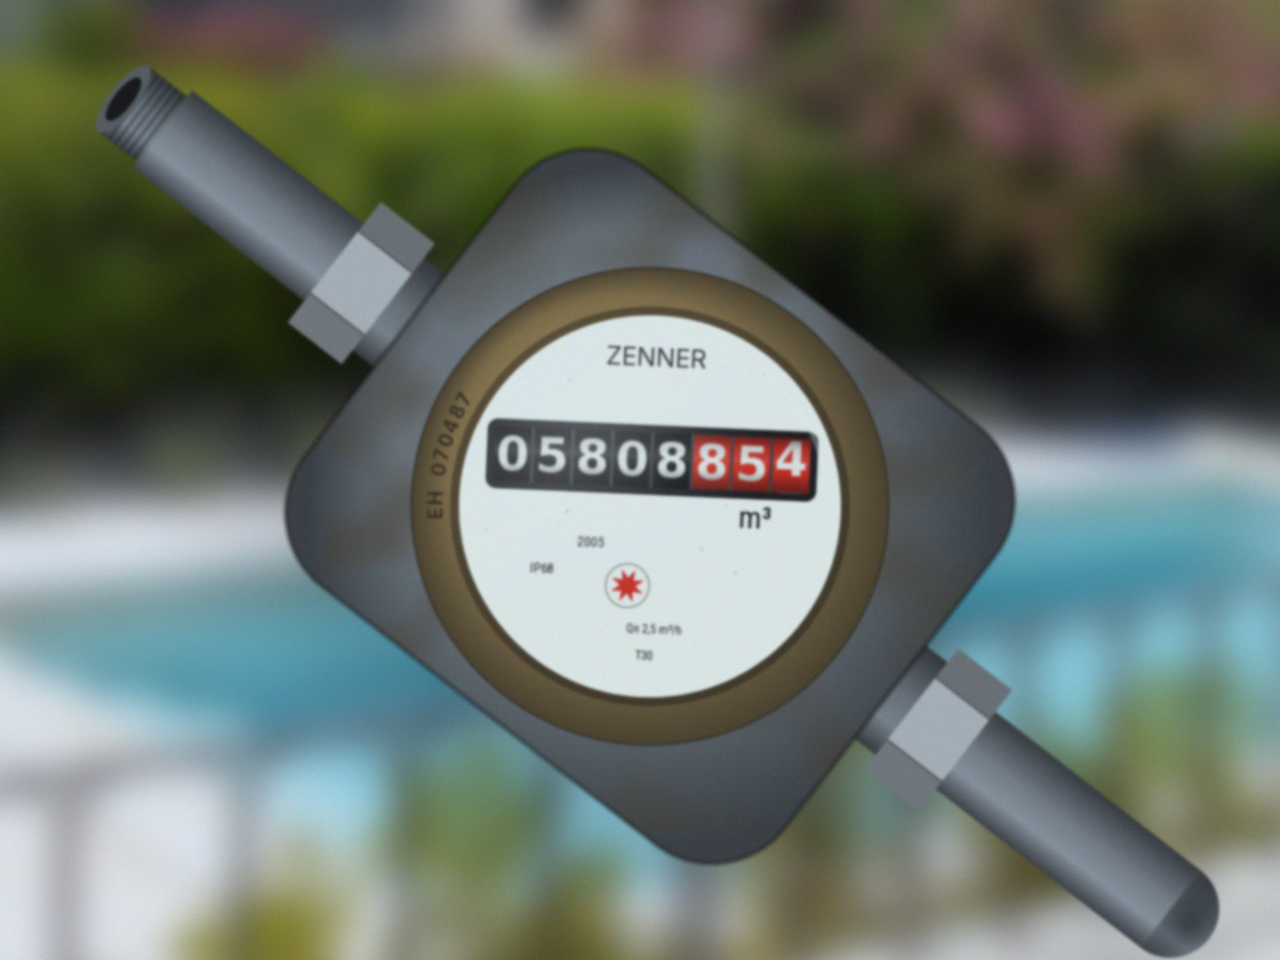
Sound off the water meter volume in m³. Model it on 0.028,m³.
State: 5808.854,m³
